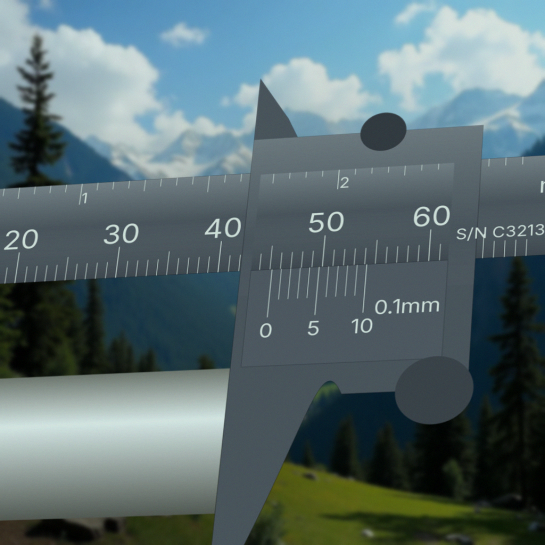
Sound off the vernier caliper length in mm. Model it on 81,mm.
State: 45.2,mm
